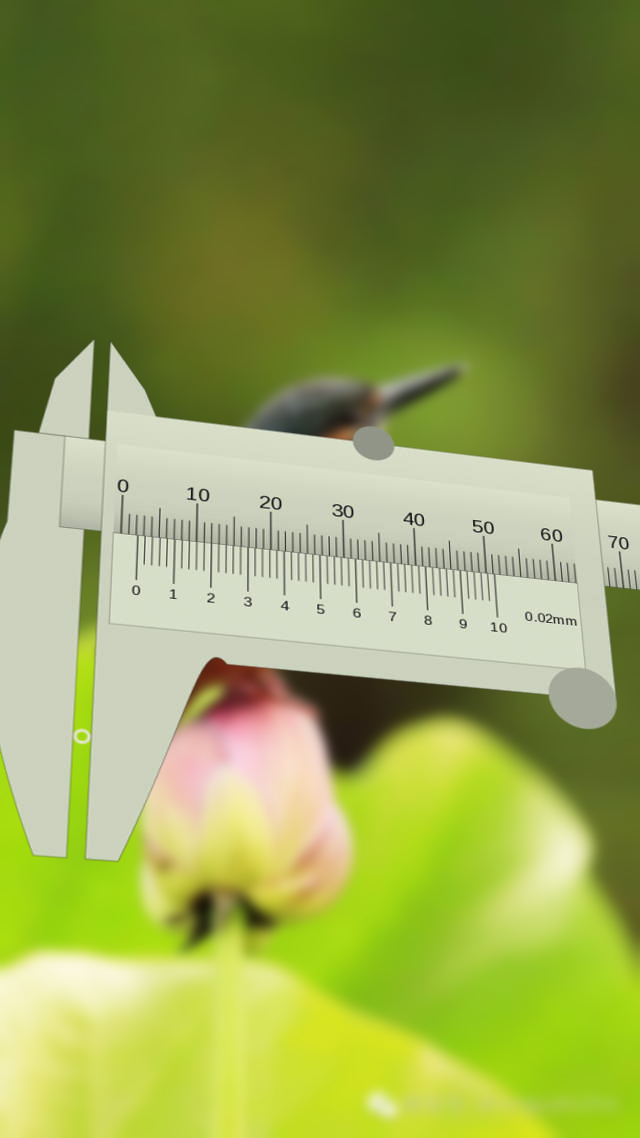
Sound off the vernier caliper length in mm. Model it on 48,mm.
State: 2.2,mm
